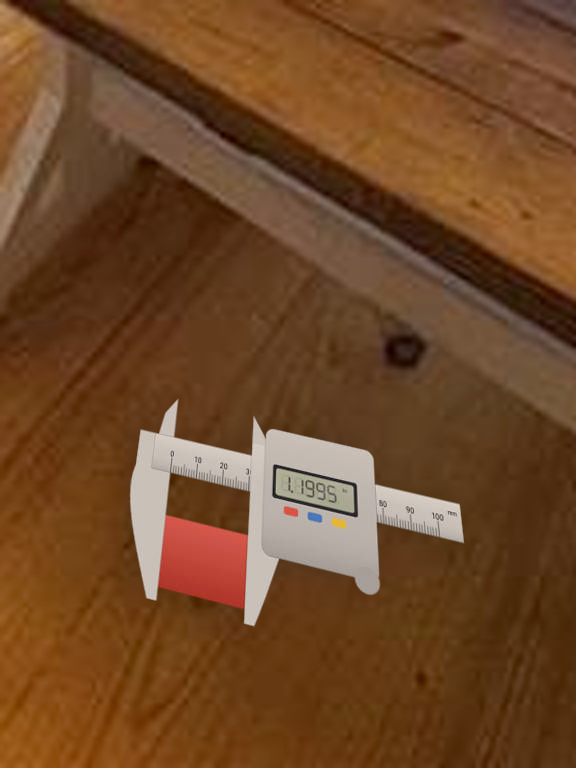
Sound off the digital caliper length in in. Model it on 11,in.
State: 1.1995,in
